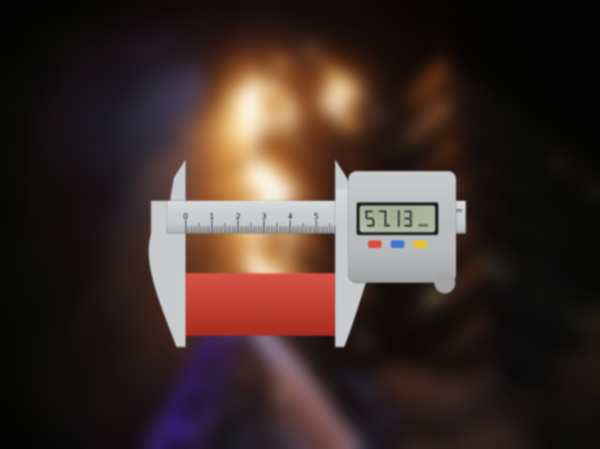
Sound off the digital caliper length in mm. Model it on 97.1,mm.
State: 57.13,mm
